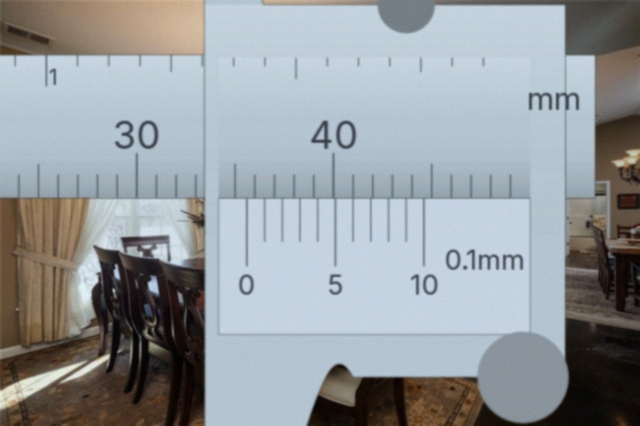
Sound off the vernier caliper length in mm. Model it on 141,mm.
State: 35.6,mm
